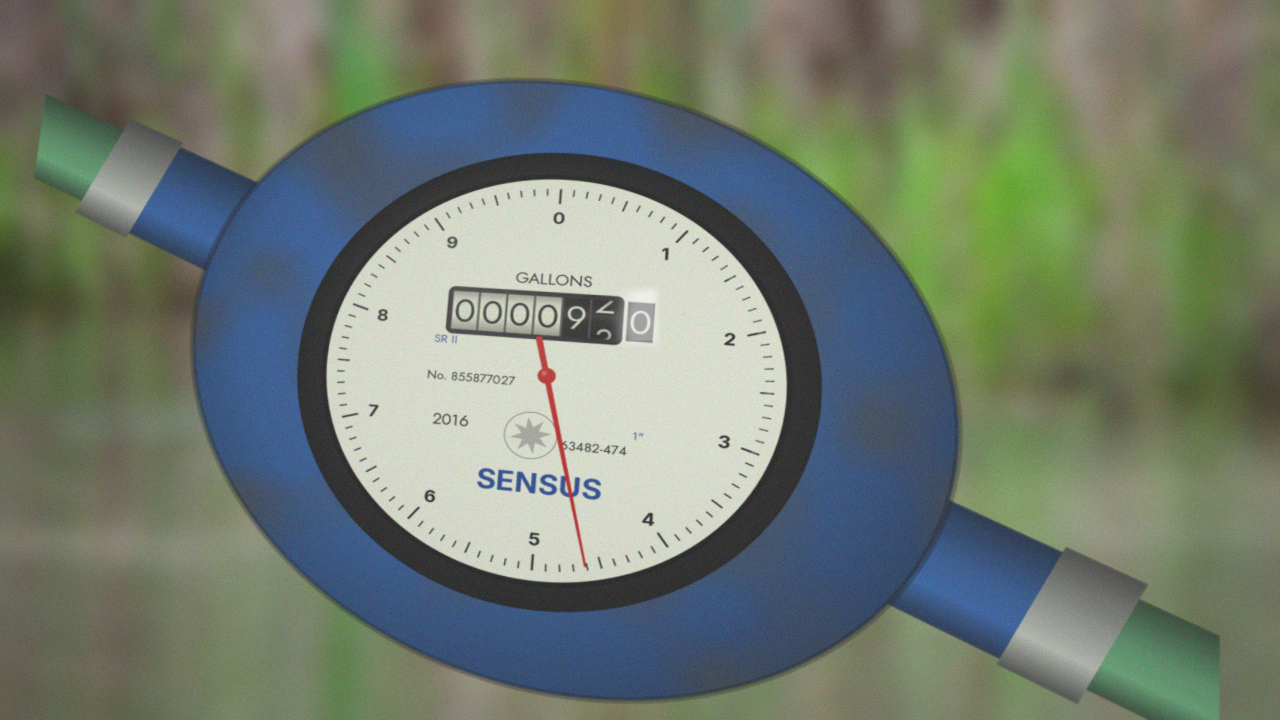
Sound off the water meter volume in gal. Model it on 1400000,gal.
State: 924.6,gal
